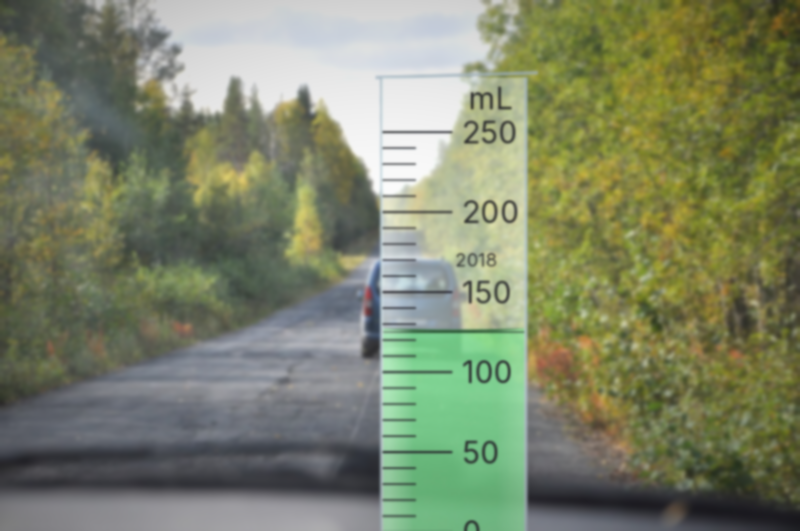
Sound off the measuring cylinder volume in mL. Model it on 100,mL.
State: 125,mL
